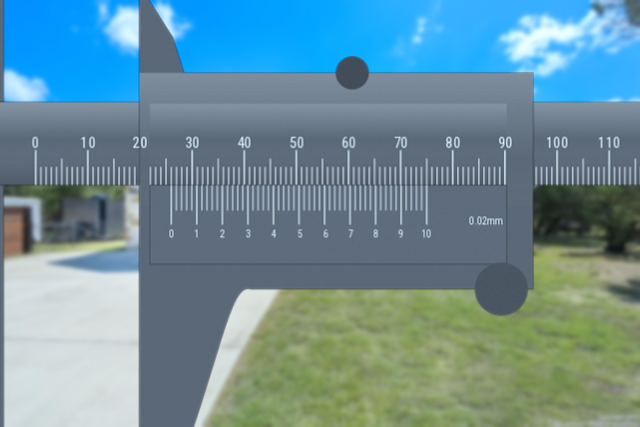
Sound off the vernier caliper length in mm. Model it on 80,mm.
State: 26.0,mm
